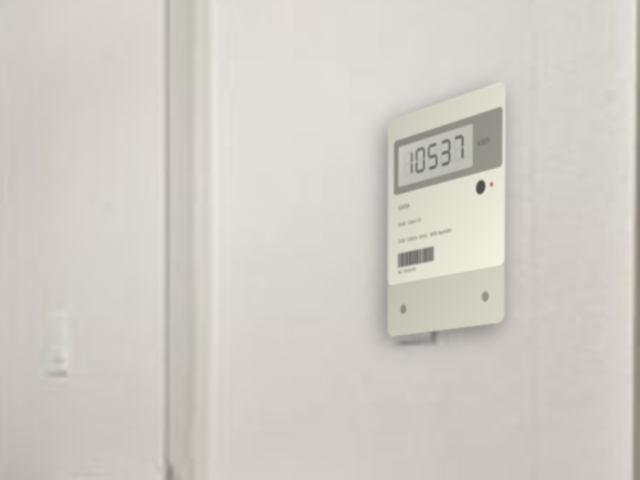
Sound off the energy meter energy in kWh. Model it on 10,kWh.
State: 10537,kWh
